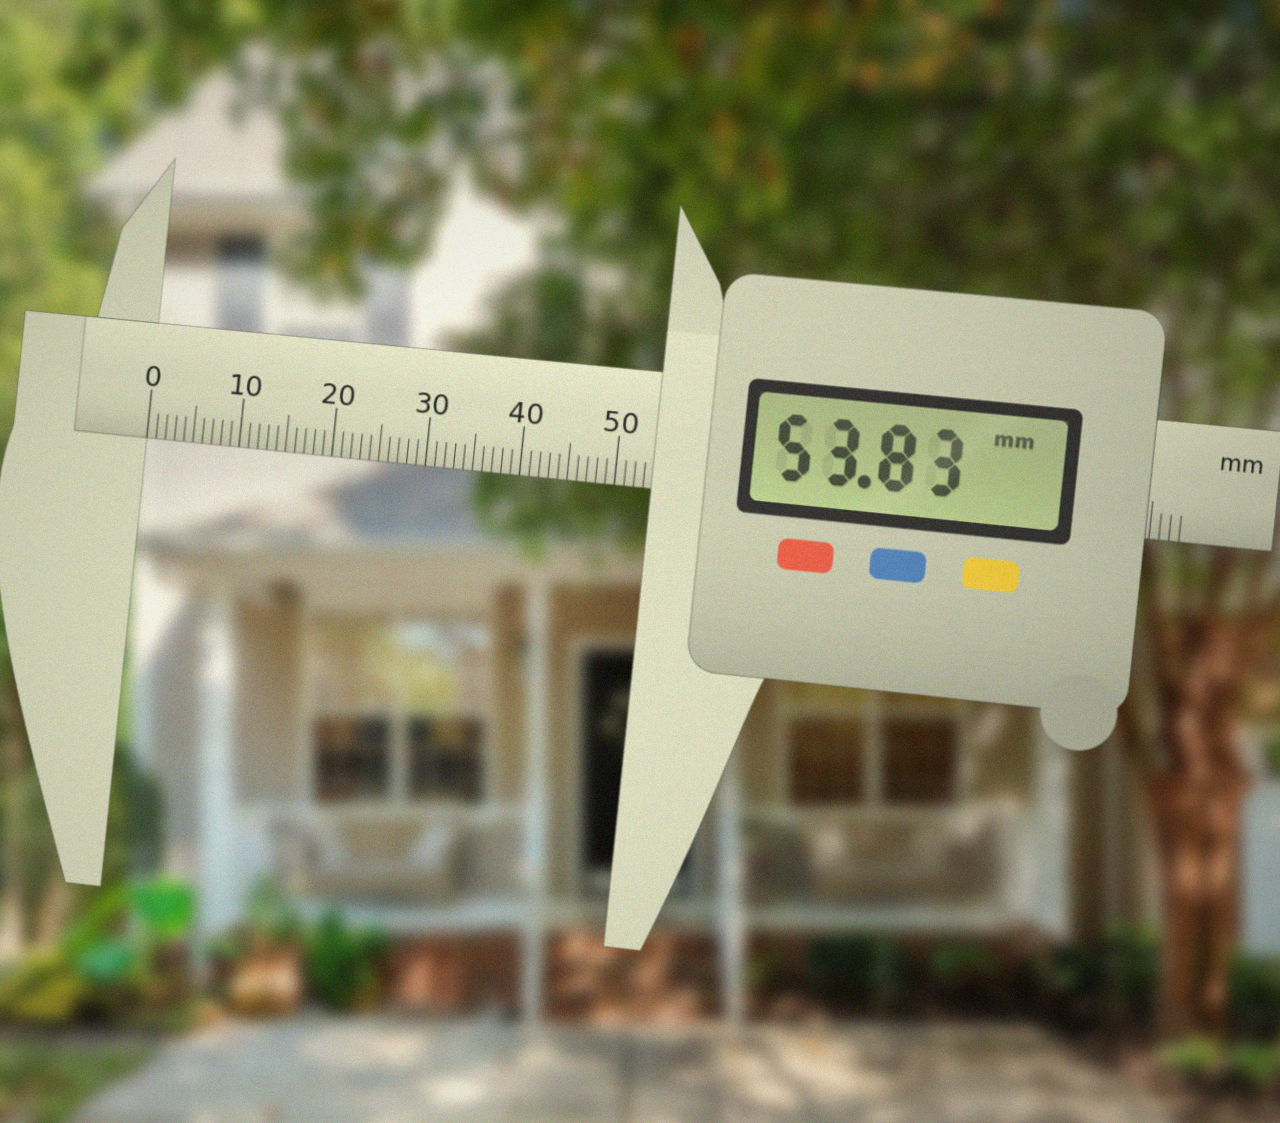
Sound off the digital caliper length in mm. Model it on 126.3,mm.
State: 53.83,mm
